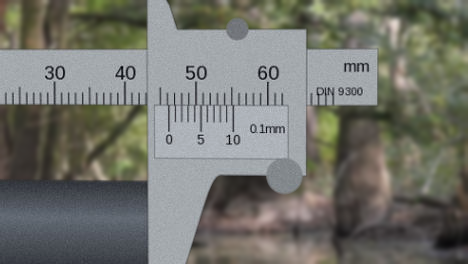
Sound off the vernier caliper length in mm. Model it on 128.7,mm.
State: 46.2,mm
